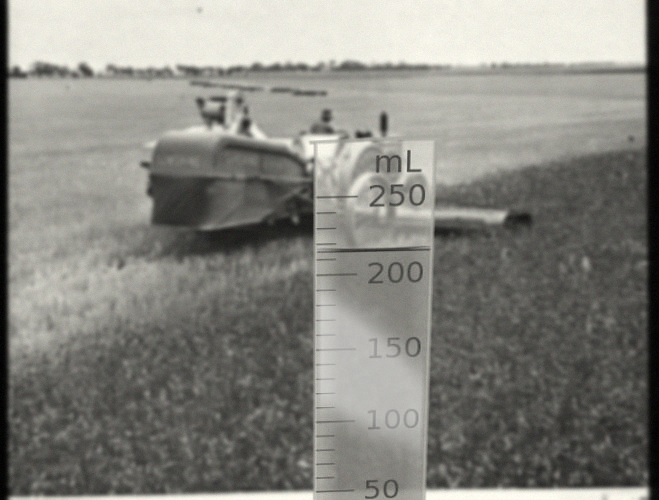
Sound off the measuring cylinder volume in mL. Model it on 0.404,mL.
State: 215,mL
